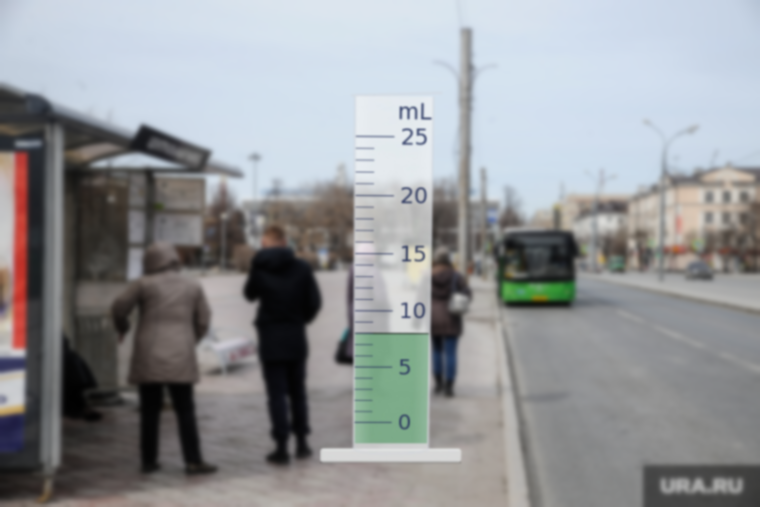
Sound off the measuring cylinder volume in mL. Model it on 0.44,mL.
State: 8,mL
